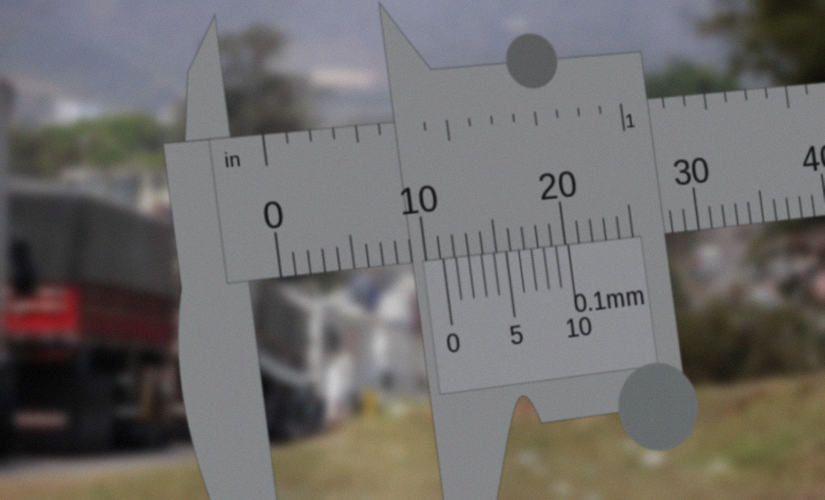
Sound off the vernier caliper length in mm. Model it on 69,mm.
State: 11.2,mm
